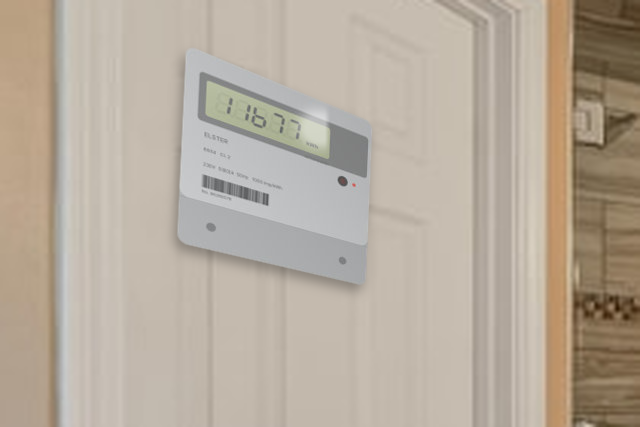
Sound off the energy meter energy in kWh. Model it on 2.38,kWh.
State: 11677,kWh
